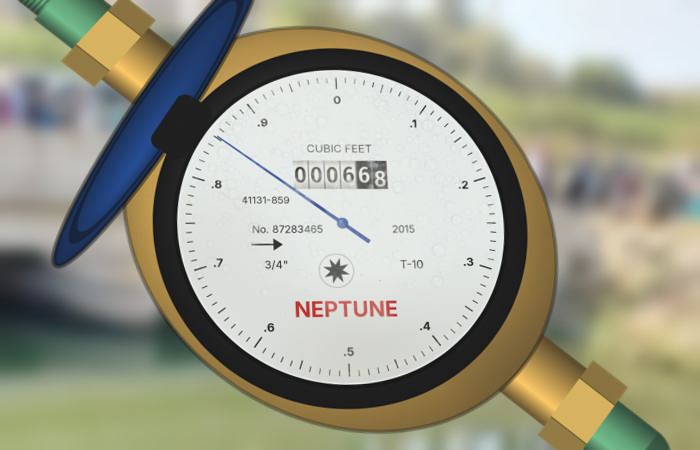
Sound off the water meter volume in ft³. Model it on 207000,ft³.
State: 667.85,ft³
